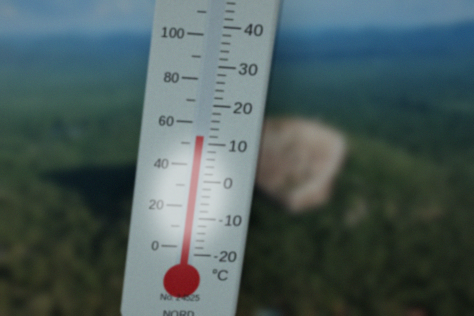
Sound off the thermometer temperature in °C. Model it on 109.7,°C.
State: 12,°C
